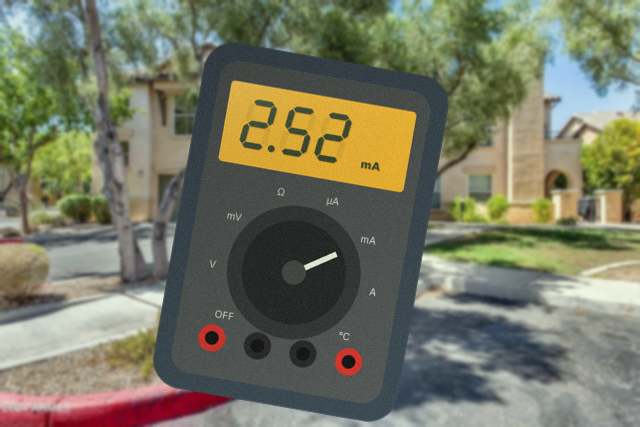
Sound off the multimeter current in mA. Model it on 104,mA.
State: 2.52,mA
